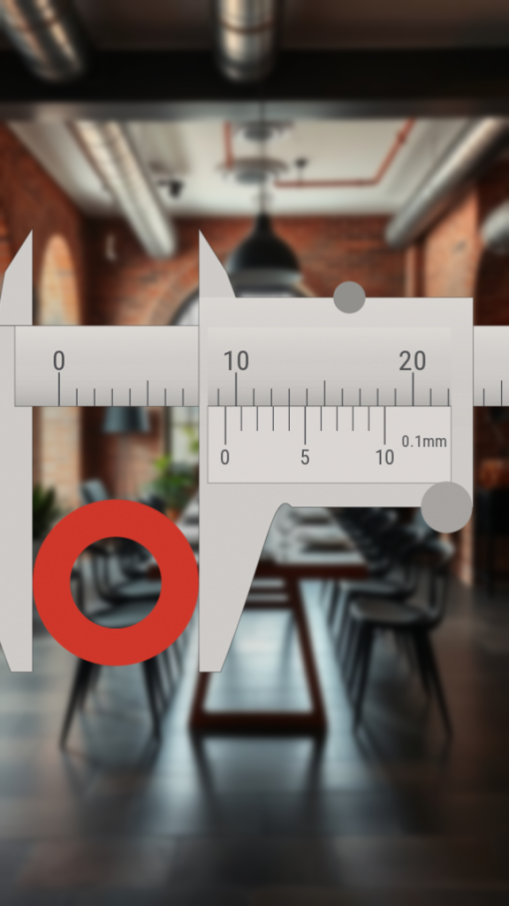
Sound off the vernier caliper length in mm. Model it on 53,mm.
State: 9.4,mm
